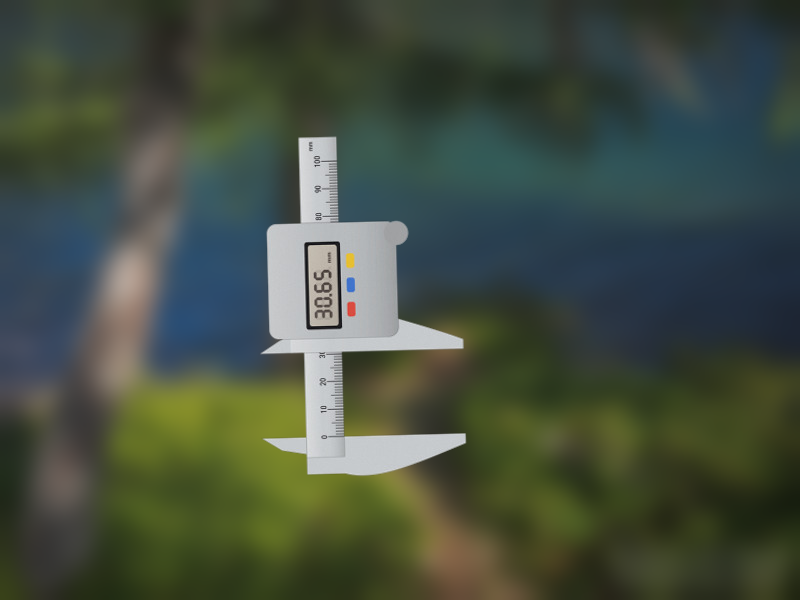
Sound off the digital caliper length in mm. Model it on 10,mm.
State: 30.65,mm
